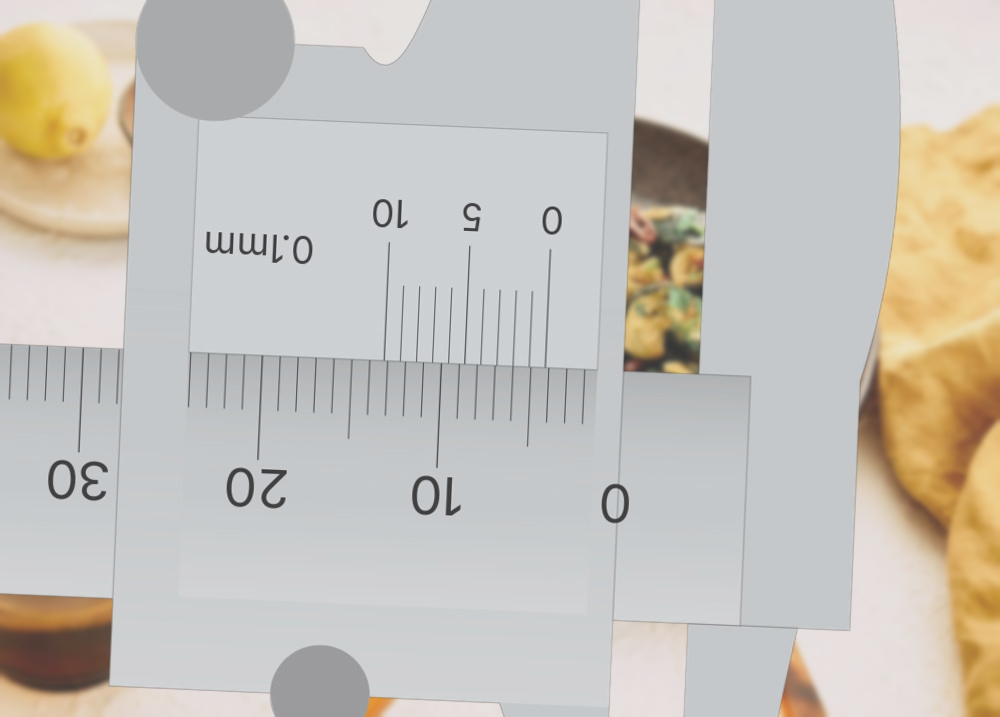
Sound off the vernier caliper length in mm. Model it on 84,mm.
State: 4.2,mm
